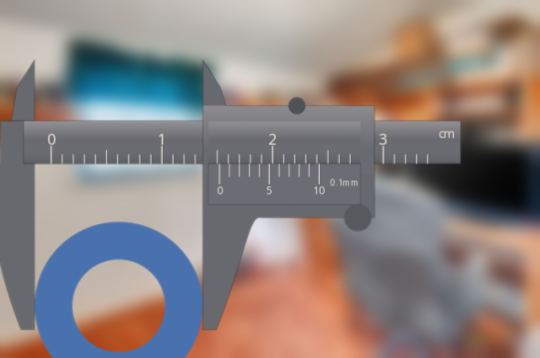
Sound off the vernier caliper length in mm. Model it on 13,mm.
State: 15.2,mm
